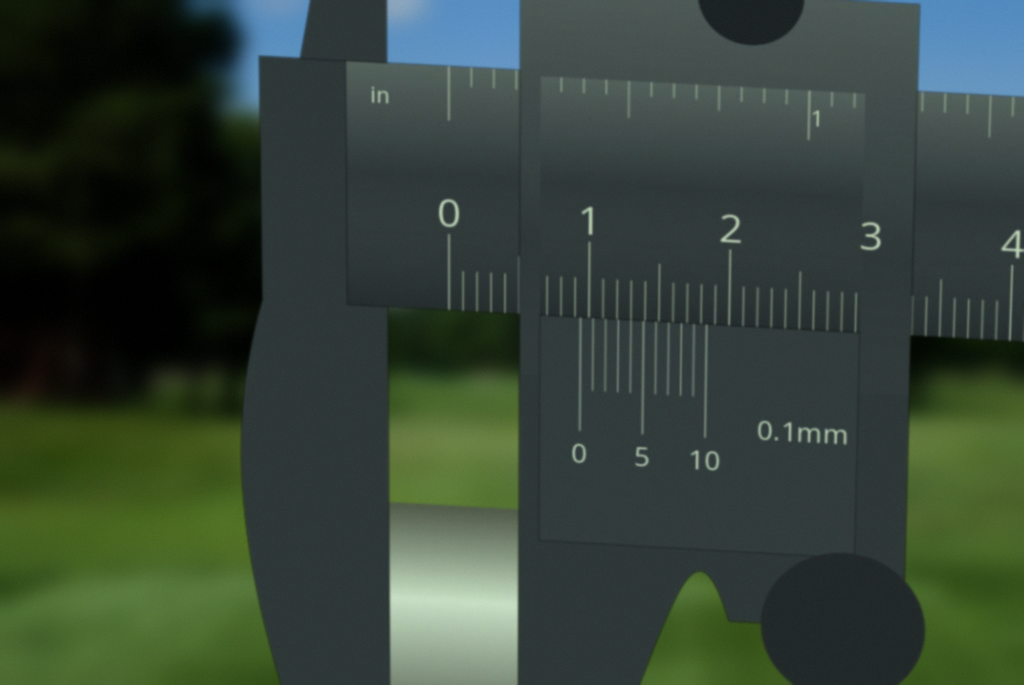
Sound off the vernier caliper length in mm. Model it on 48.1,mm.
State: 9.4,mm
